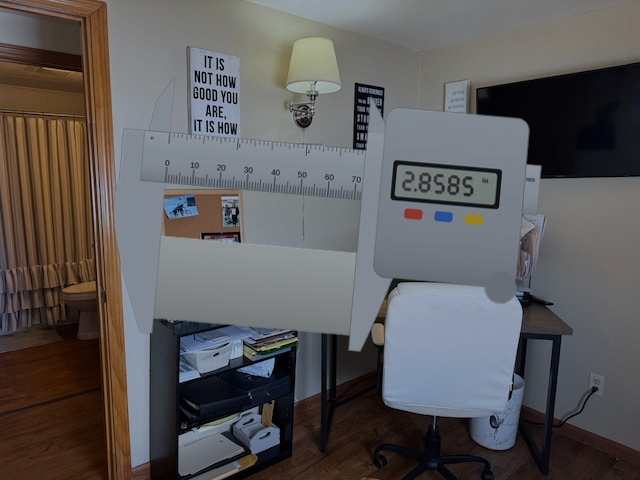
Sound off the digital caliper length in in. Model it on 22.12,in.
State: 2.8585,in
